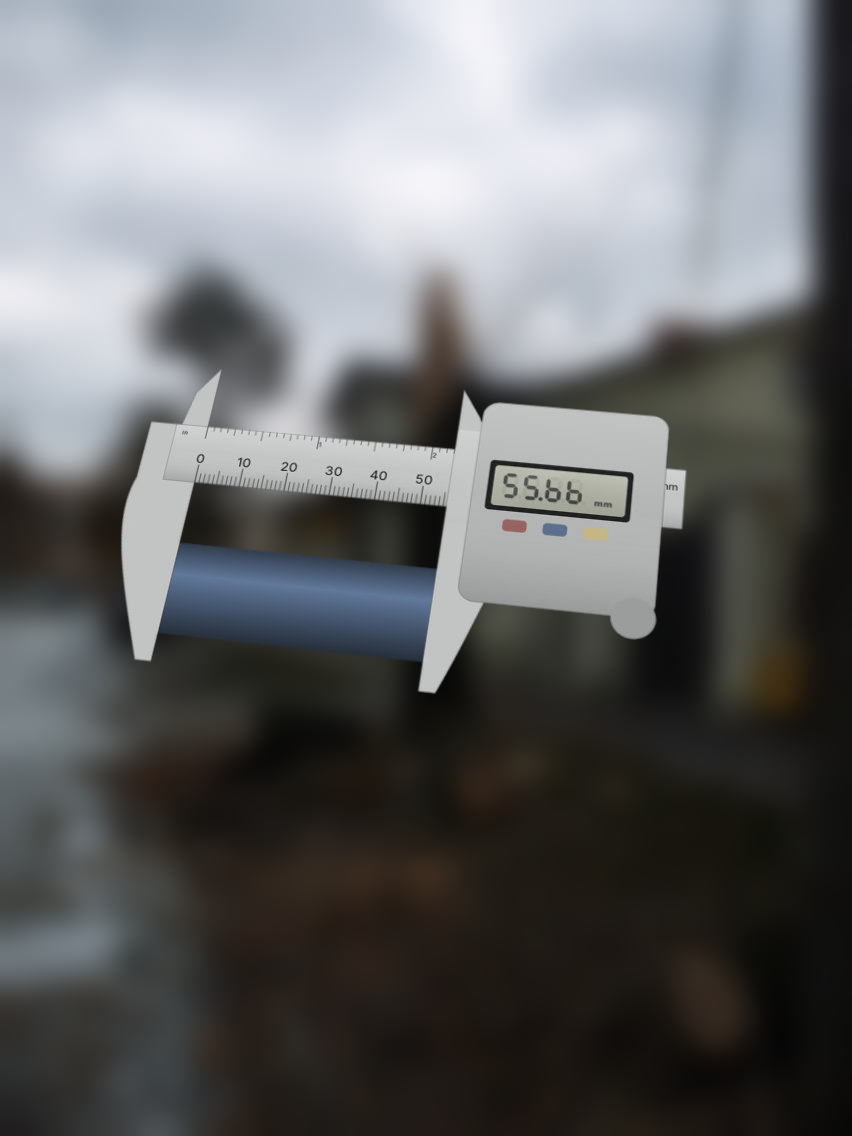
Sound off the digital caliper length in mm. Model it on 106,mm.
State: 55.66,mm
